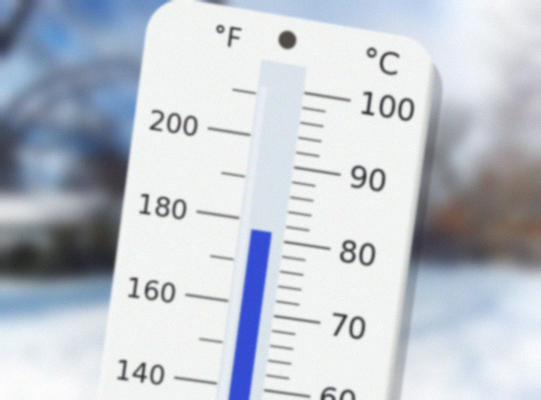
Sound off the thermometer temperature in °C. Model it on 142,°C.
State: 81,°C
